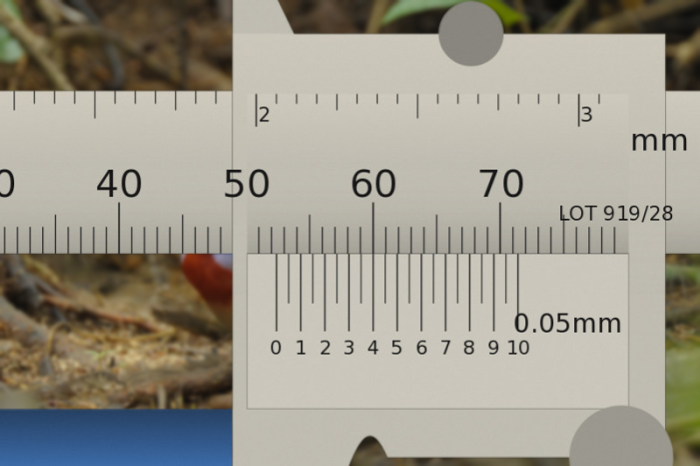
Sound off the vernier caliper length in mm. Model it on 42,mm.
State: 52.4,mm
